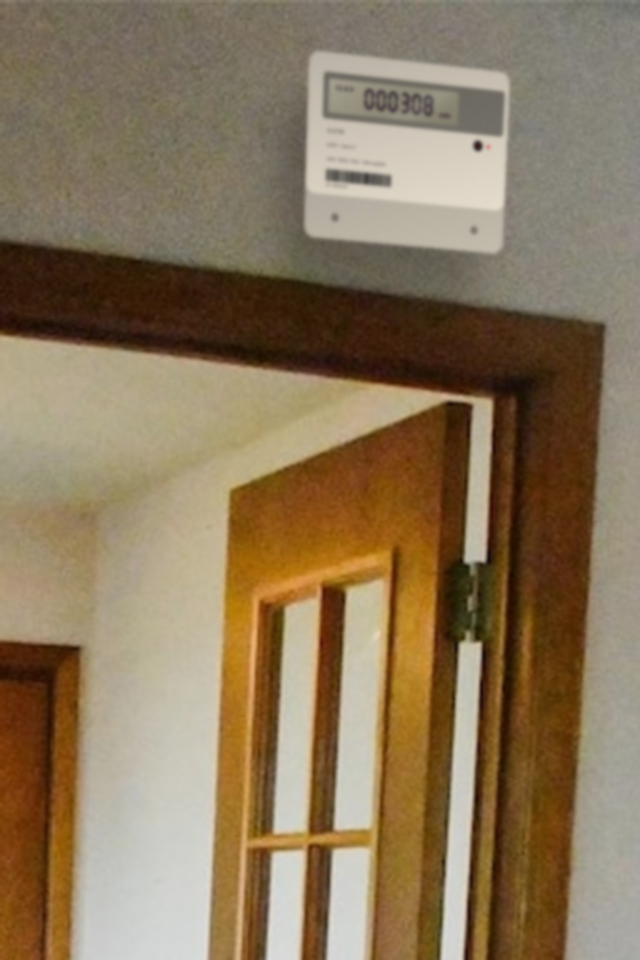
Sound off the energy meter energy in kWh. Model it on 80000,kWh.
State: 308,kWh
